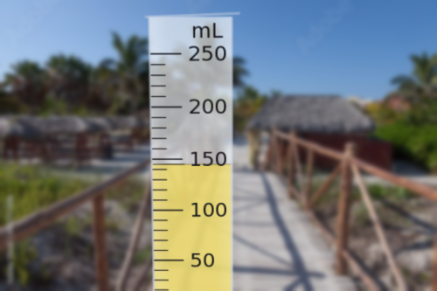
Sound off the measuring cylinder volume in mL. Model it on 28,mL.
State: 145,mL
